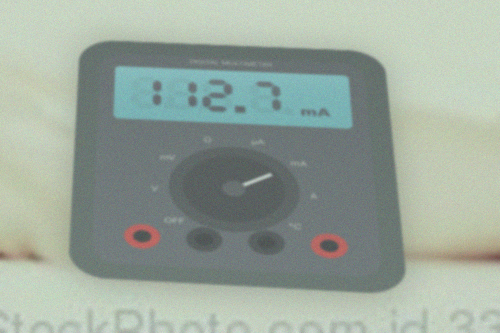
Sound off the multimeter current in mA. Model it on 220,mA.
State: 112.7,mA
